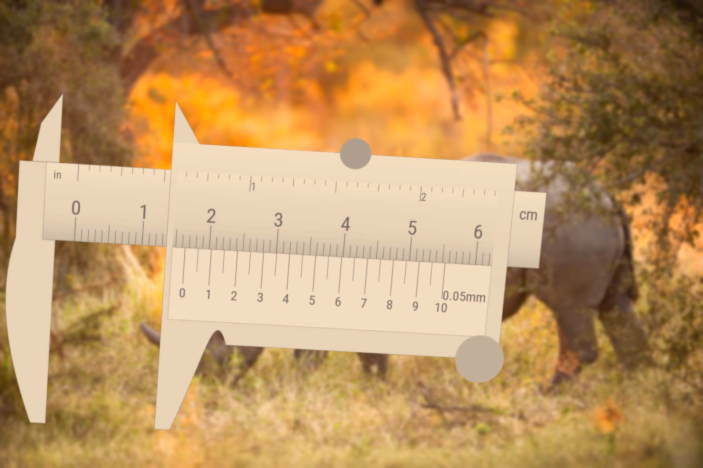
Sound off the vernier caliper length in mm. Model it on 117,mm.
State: 16.4,mm
